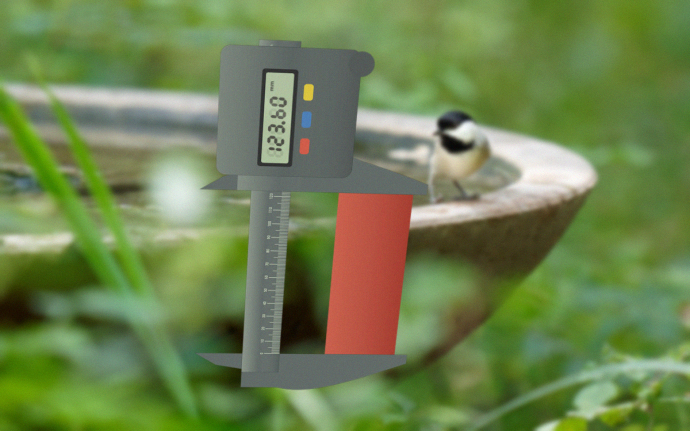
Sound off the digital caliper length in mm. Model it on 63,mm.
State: 123.60,mm
